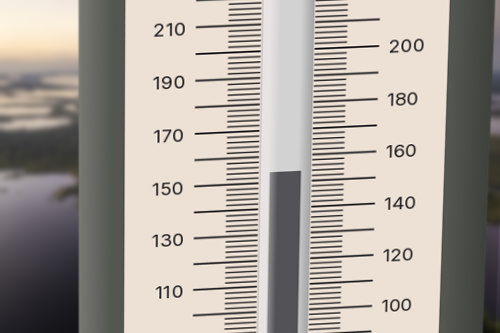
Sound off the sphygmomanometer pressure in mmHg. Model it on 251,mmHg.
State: 154,mmHg
